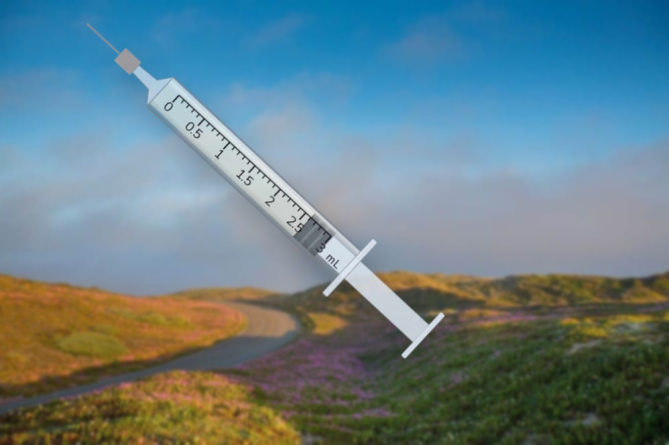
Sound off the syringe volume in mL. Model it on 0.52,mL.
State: 2.6,mL
